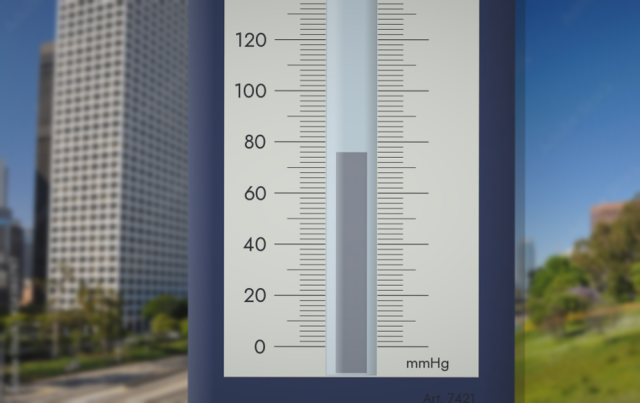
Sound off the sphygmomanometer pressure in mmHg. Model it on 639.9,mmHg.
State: 76,mmHg
